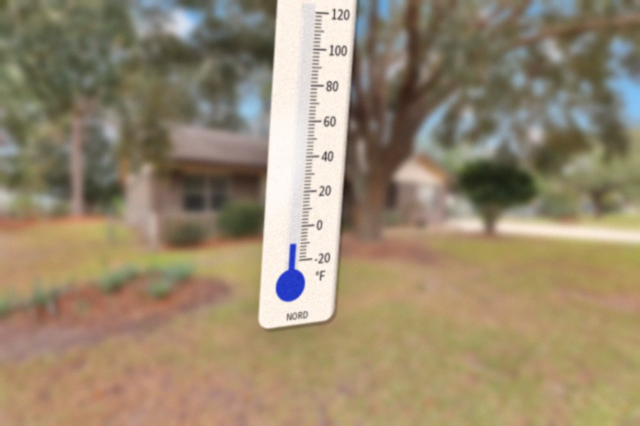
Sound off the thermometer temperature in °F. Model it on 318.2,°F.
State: -10,°F
